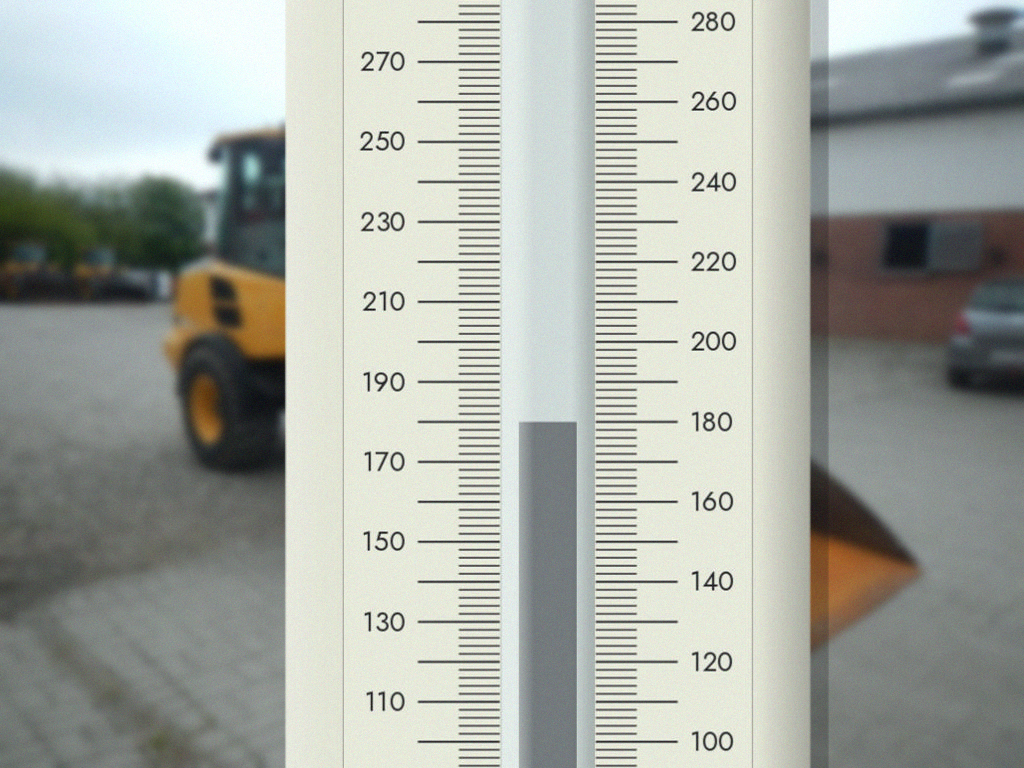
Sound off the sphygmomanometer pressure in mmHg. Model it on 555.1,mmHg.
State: 180,mmHg
